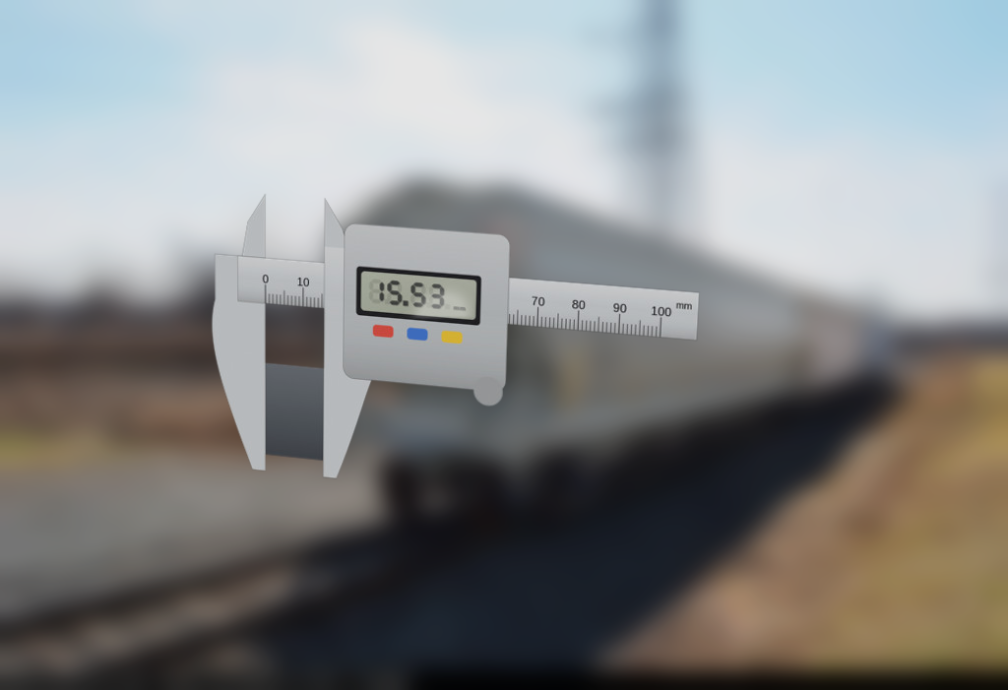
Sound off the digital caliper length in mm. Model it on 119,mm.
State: 15.53,mm
